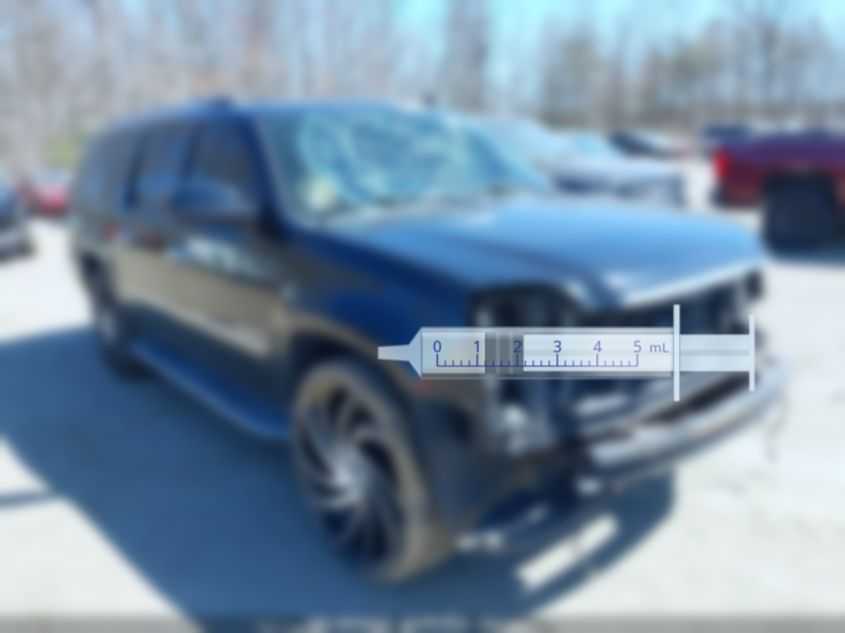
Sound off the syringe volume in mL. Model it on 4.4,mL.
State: 1.2,mL
